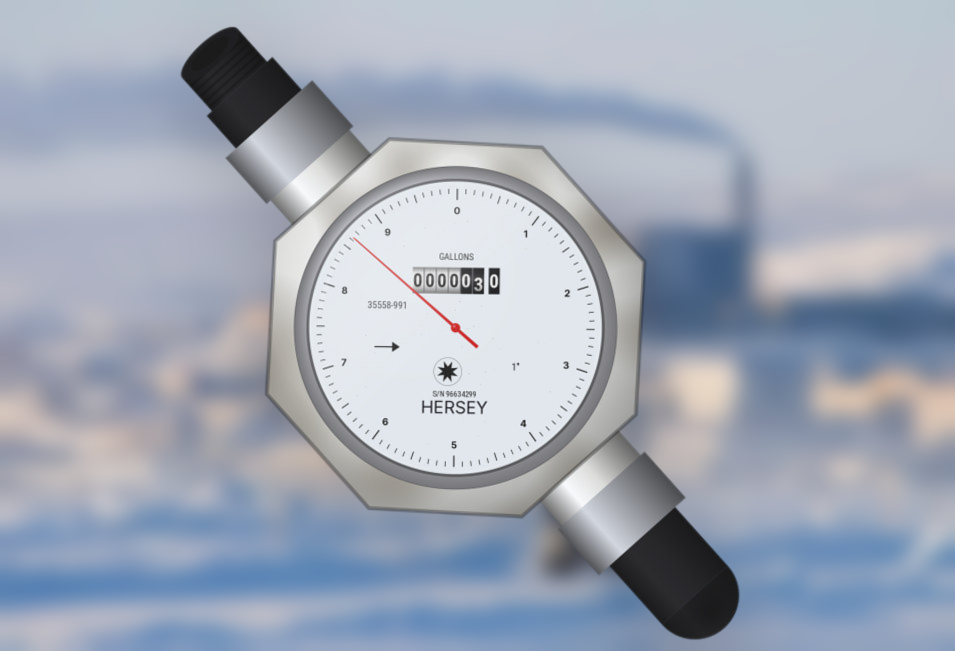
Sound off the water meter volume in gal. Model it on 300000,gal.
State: 28.6,gal
